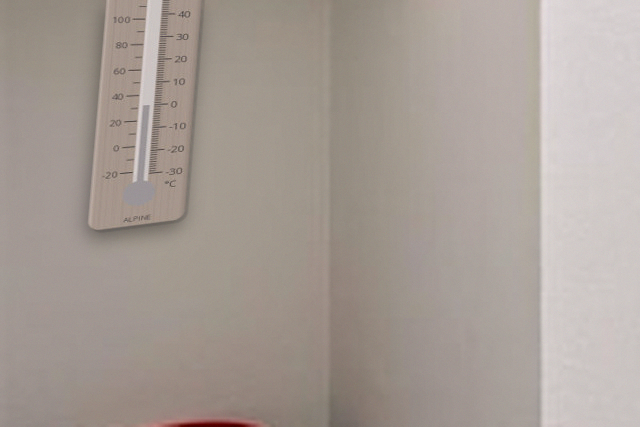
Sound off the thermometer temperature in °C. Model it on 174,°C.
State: 0,°C
